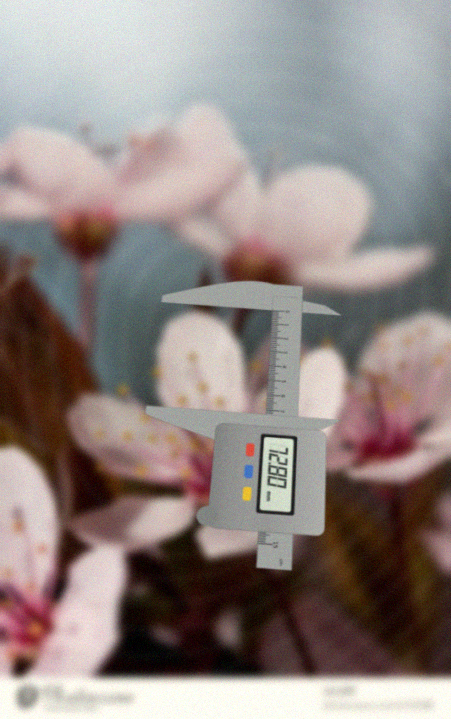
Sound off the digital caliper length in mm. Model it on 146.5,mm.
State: 72.80,mm
